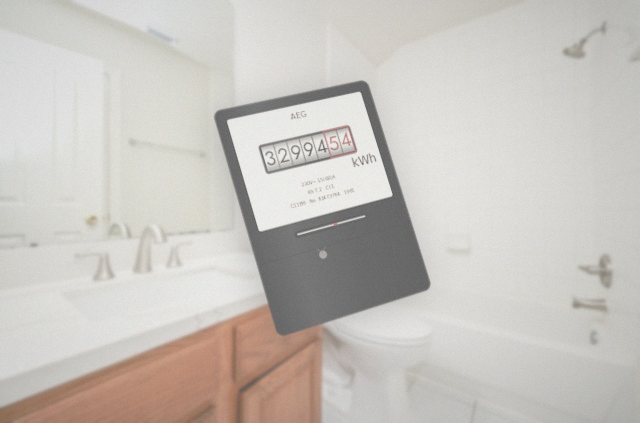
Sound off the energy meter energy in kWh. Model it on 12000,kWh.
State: 32994.54,kWh
